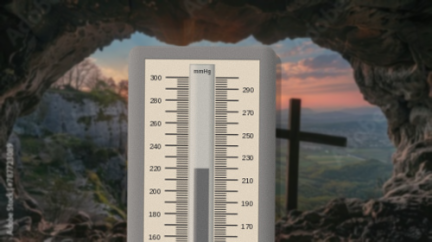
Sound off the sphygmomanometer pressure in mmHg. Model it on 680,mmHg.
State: 220,mmHg
